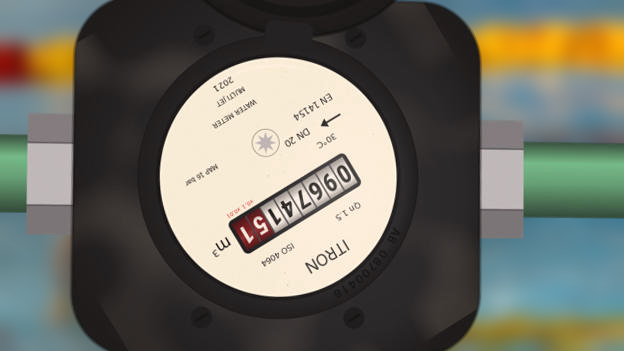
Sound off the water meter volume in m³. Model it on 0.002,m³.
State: 96741.51,m³
